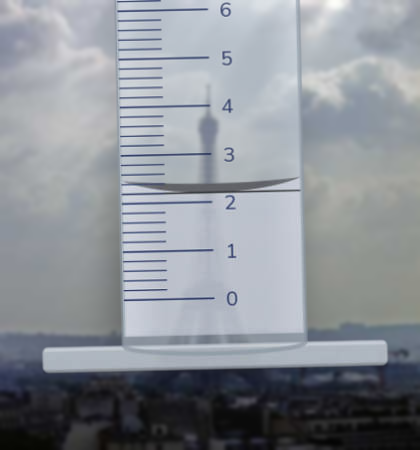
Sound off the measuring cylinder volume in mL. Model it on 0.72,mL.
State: 2.2,mL
